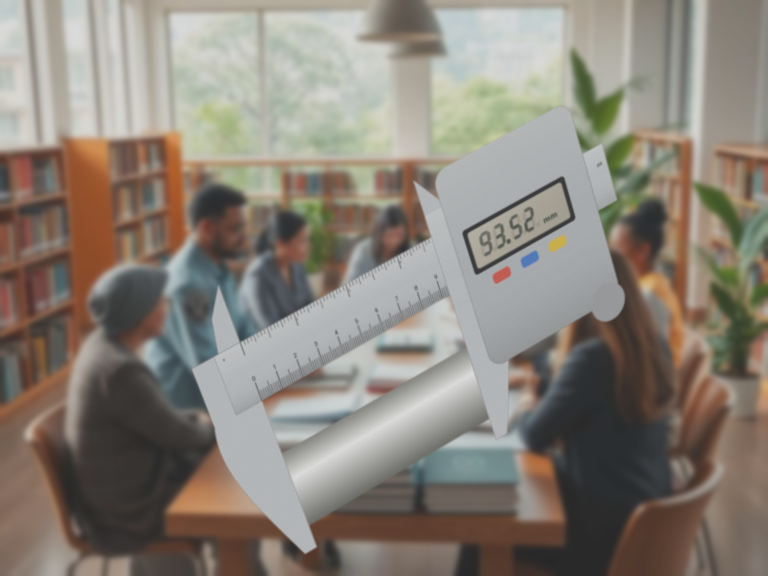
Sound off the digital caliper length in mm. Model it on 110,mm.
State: 93.52,mm
